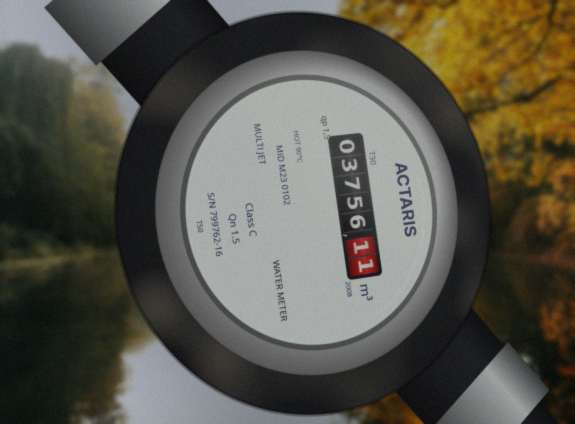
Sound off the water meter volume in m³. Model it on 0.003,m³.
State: 3756.11,m³
